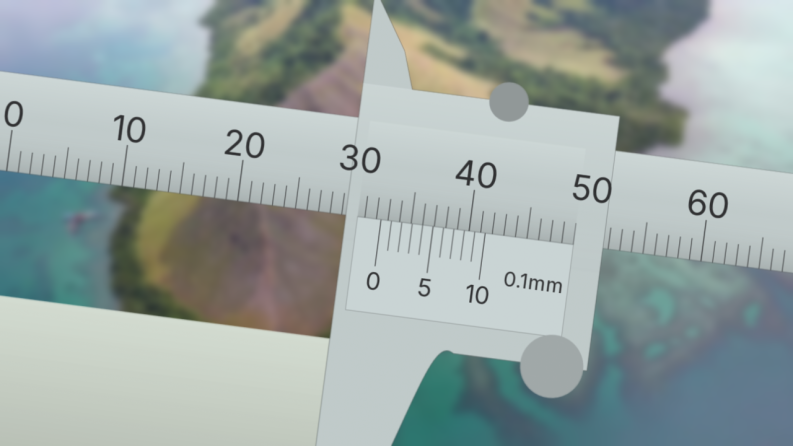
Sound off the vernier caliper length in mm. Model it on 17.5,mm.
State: 32.4,mm
